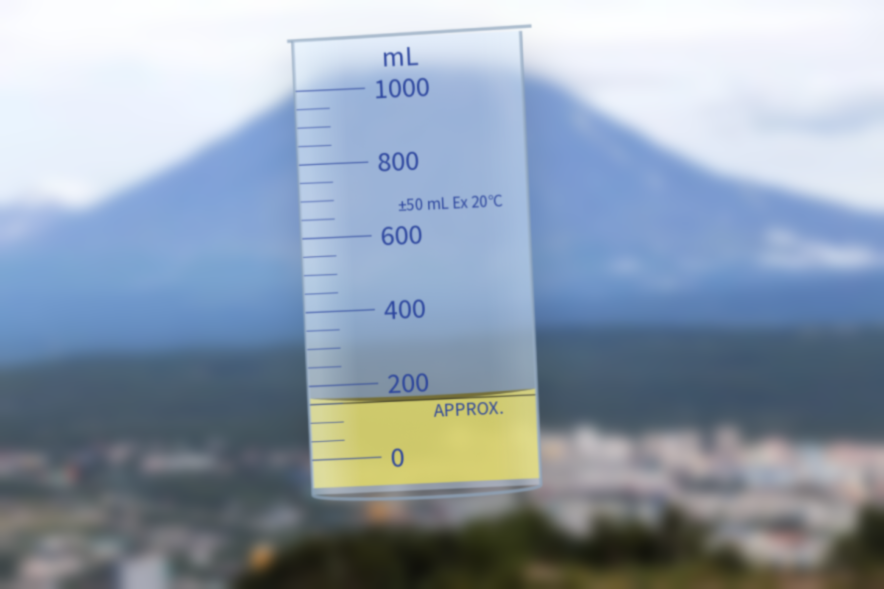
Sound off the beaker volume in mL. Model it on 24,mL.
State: 150,mL
